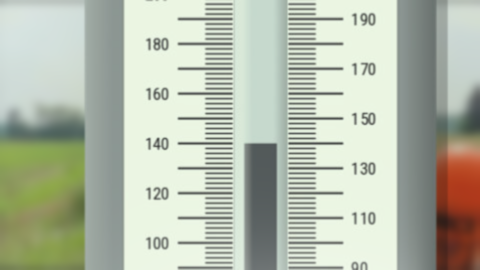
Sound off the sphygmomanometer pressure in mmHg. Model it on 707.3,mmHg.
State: 140,mmHg
